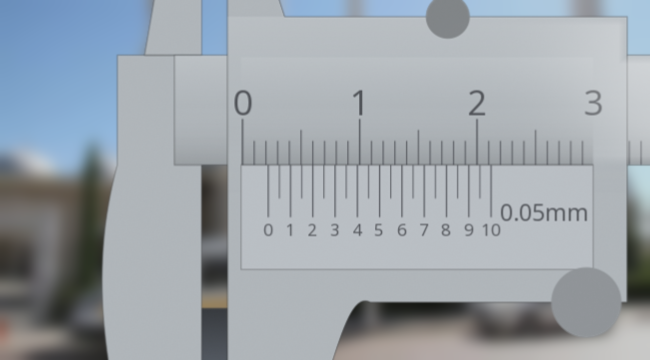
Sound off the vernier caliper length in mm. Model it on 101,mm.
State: 2.2,mm
